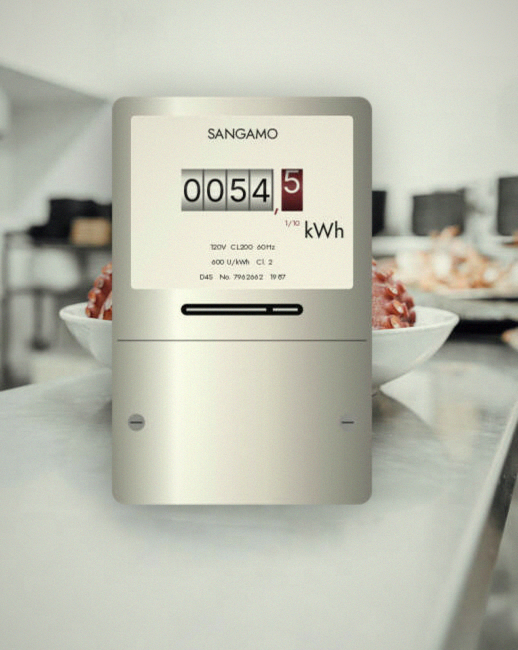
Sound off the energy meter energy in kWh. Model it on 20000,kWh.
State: 54.5,kWh
